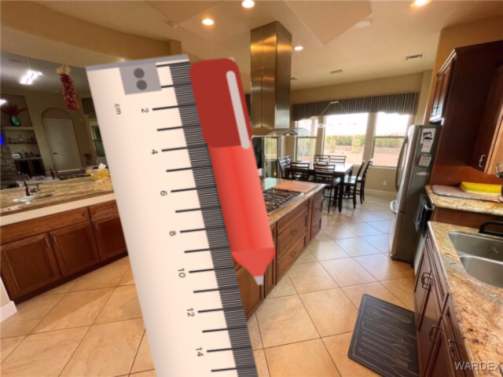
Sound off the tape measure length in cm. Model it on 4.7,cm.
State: 11,cm
